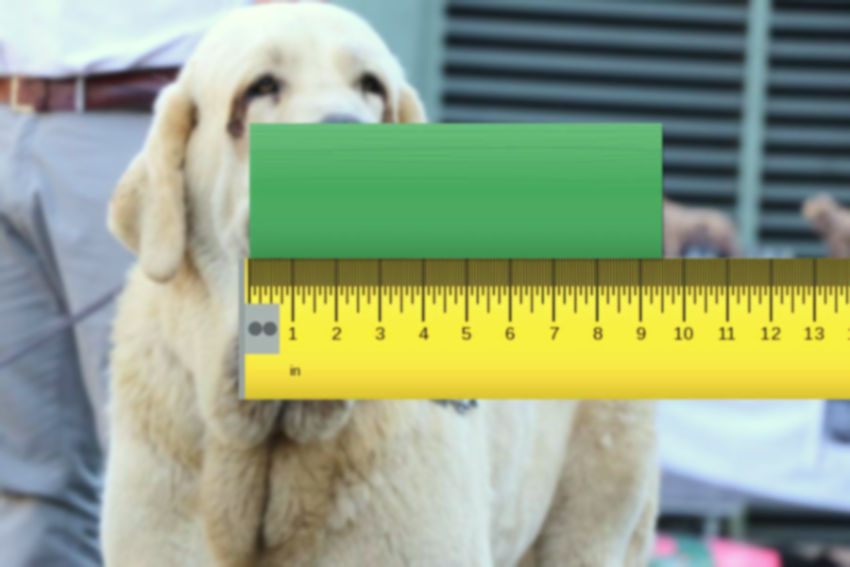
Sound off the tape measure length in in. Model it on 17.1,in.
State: 9.5,in
